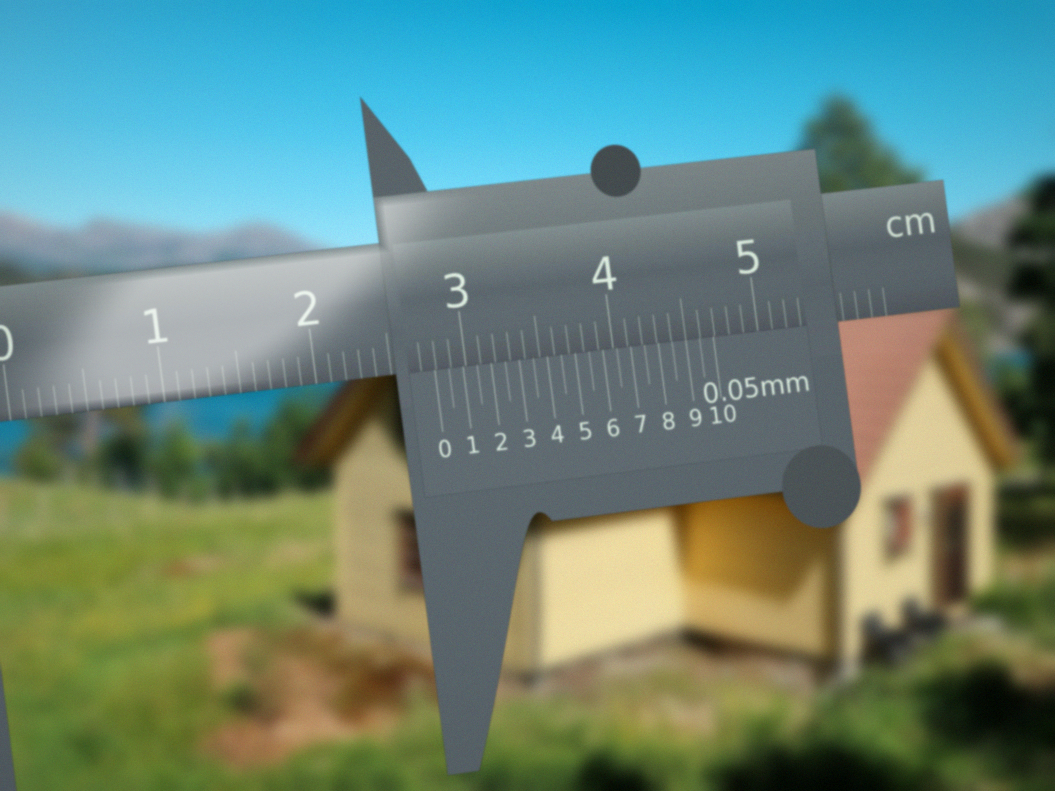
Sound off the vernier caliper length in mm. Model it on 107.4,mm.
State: 27.9,mm
